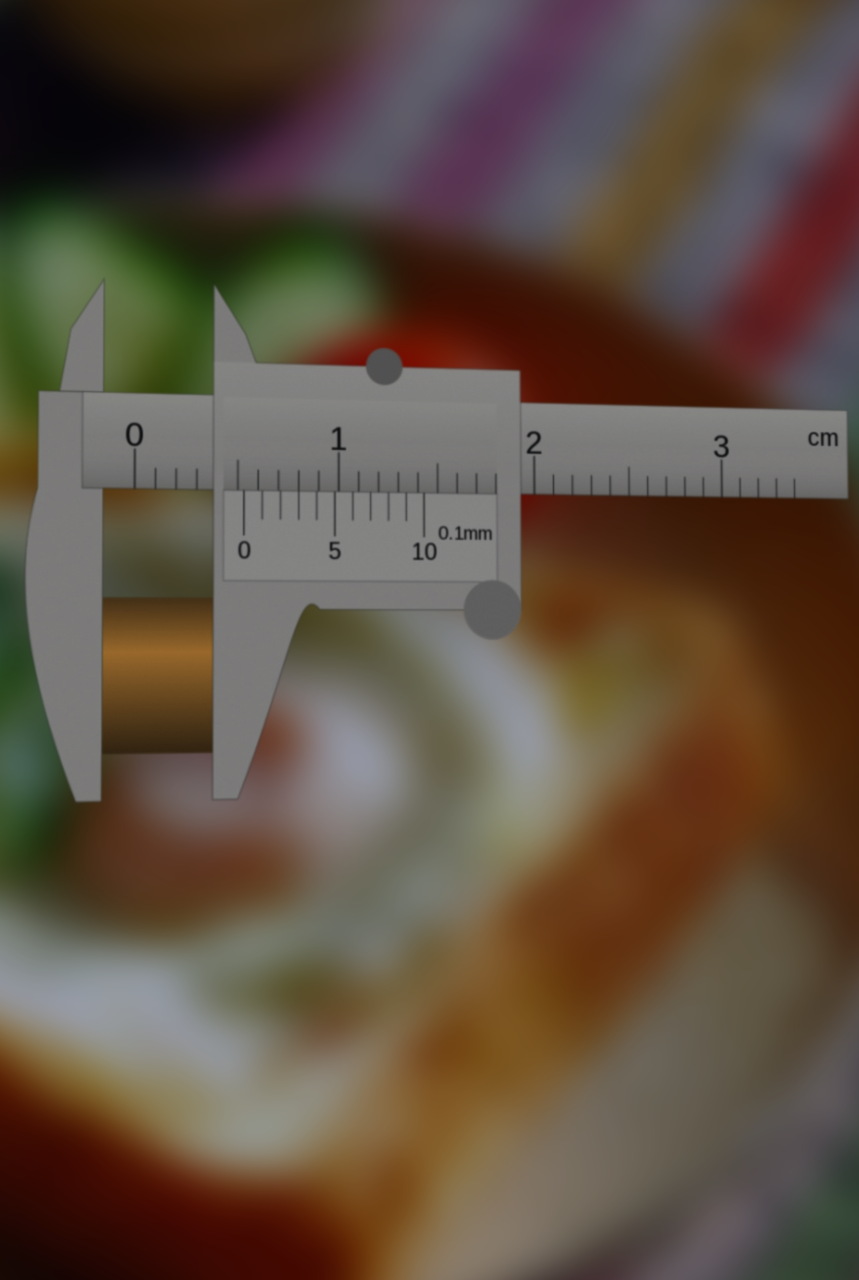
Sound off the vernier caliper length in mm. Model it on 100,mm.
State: 5.3,mm
